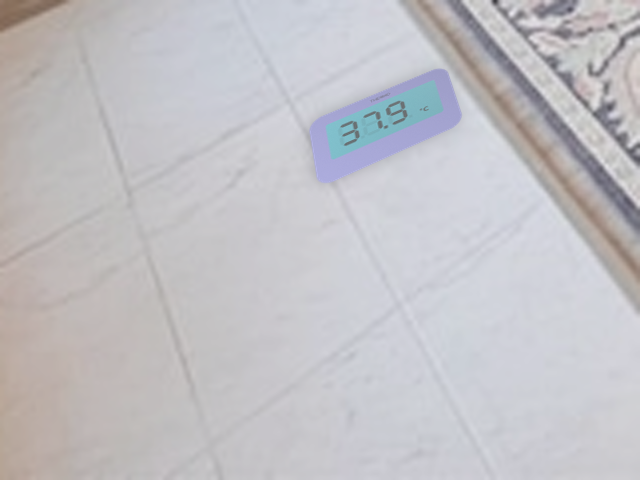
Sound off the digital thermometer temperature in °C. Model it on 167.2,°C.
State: 37.9,°C
